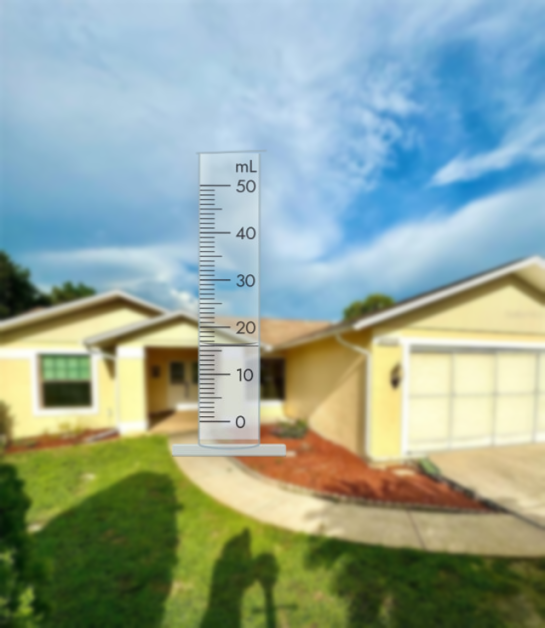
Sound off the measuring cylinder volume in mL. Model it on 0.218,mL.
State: 16,mL
